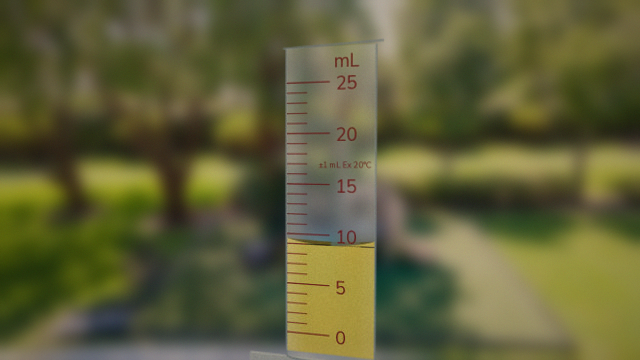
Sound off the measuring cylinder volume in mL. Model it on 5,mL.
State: 9,mL
